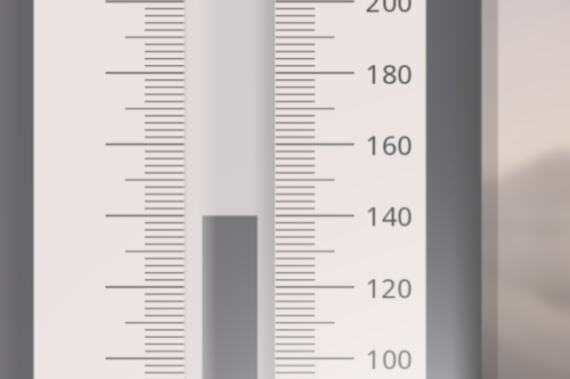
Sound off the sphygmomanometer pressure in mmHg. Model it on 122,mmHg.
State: 140,mmHg
